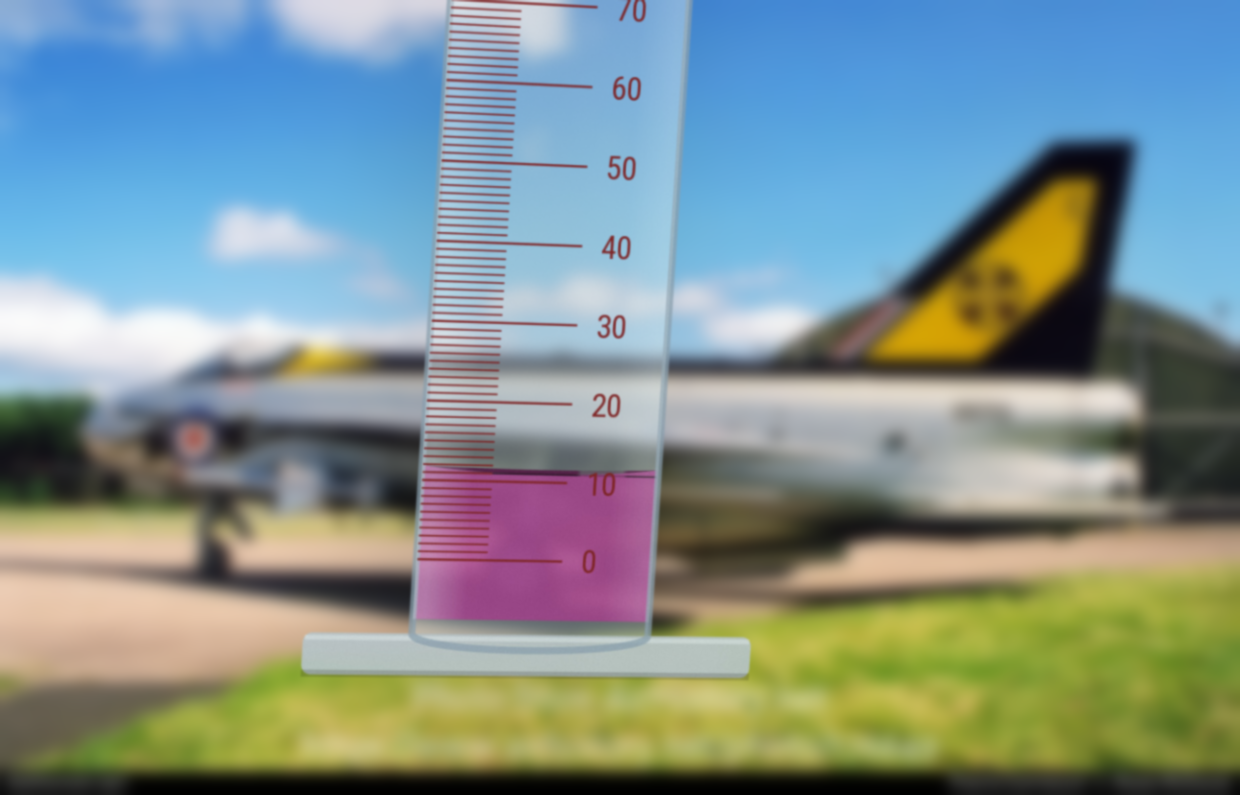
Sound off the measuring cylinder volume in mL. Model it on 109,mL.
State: 11,mL
